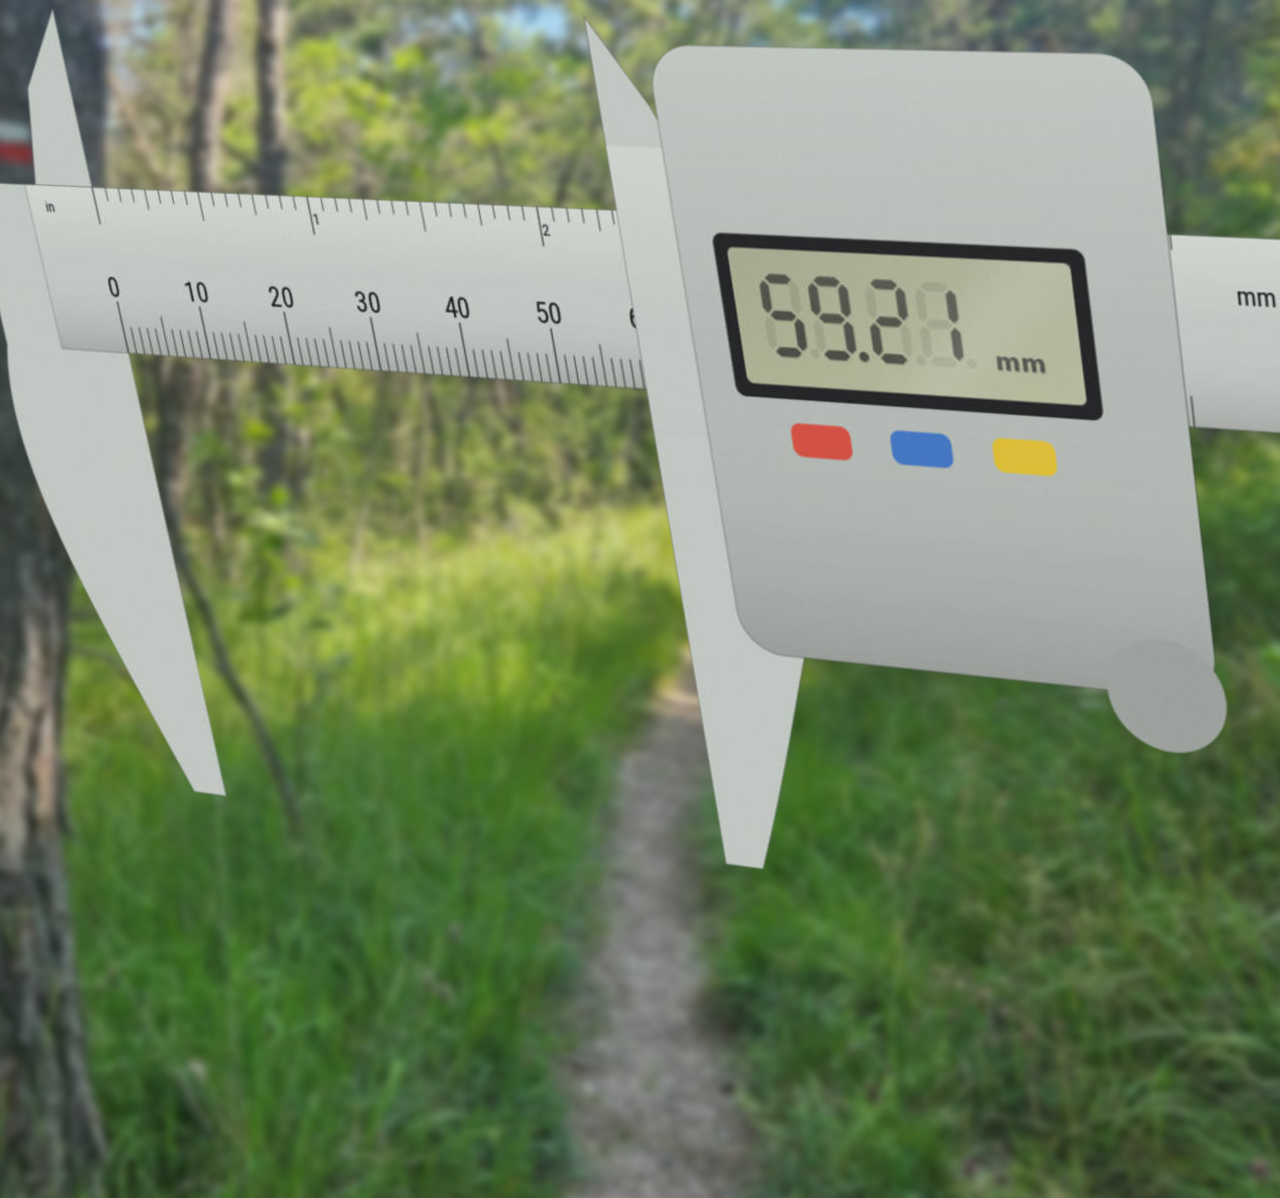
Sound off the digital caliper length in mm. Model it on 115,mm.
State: 59.21,mm
